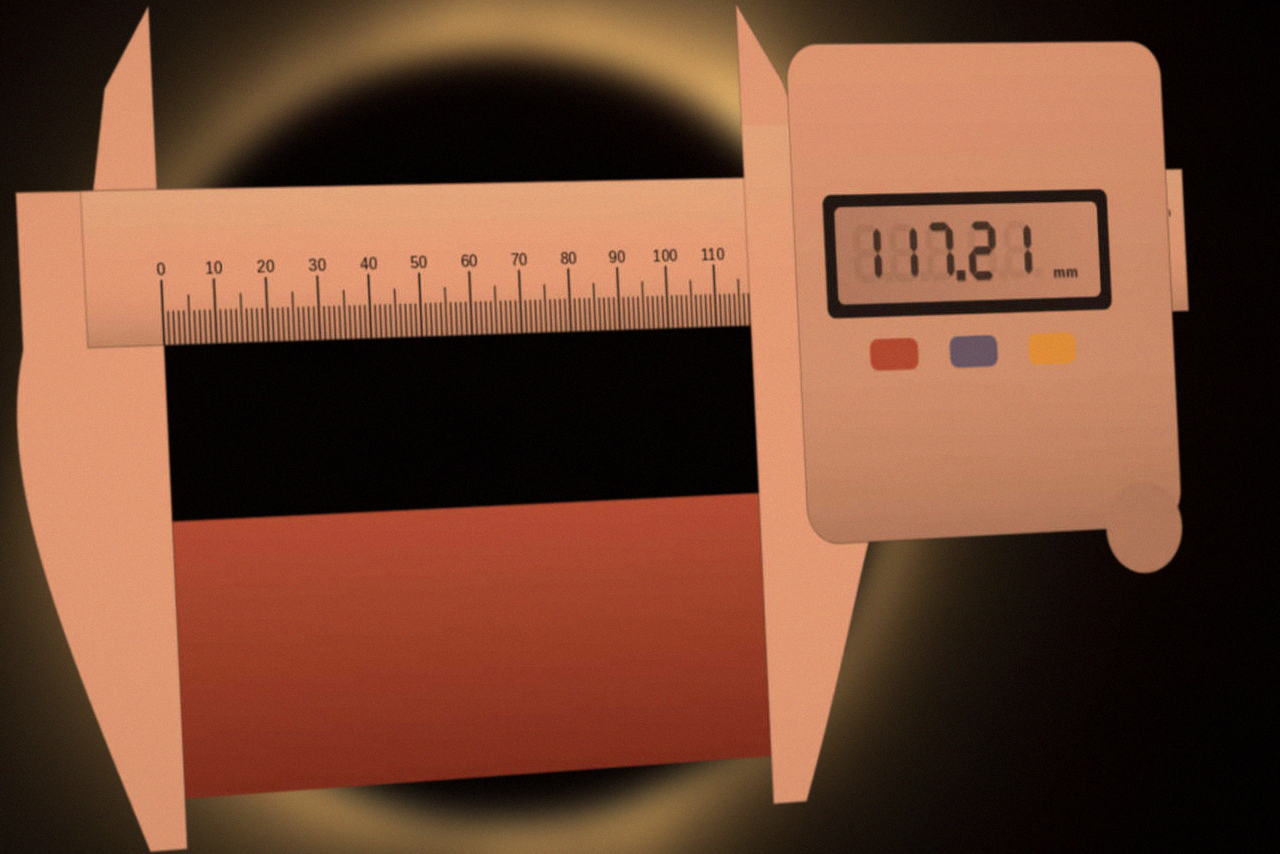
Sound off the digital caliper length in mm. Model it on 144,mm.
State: 117.21,mm
